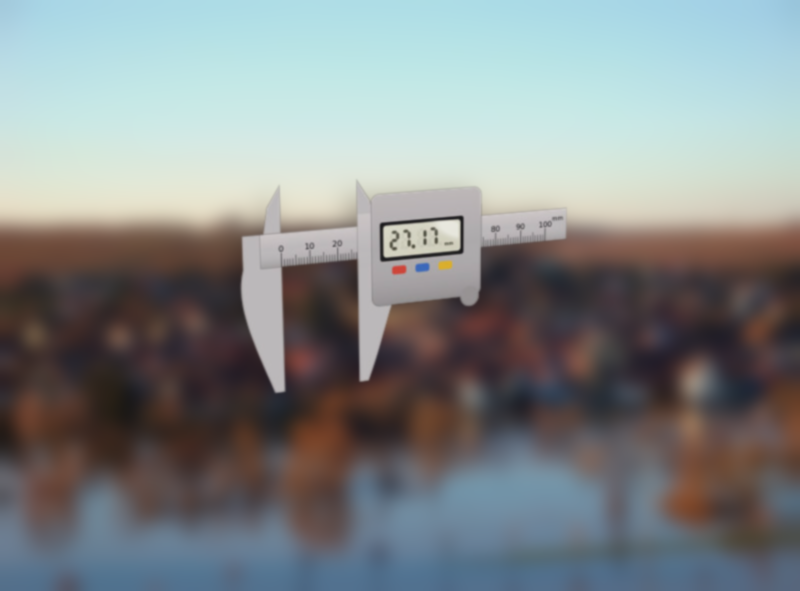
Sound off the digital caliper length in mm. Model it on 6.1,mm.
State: 27.17,mm
